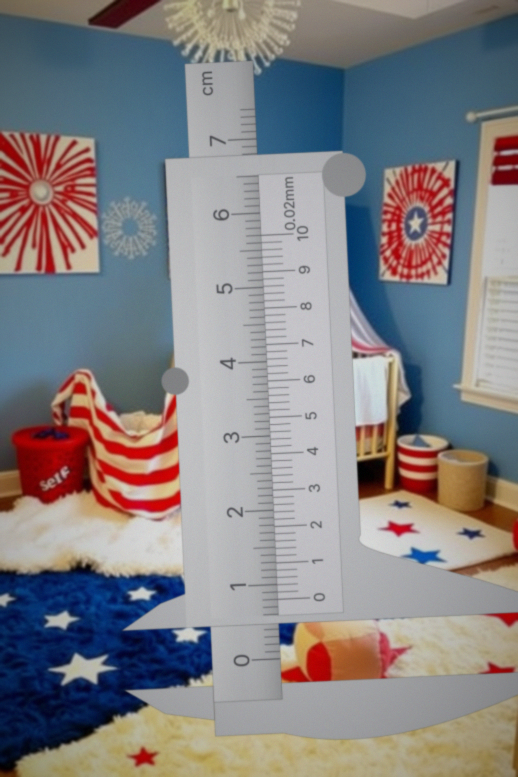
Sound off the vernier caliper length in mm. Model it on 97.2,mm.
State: 8.0,mm
